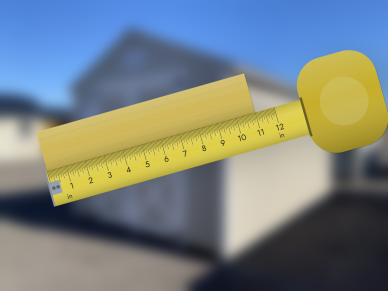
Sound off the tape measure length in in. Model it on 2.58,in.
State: 11,in
